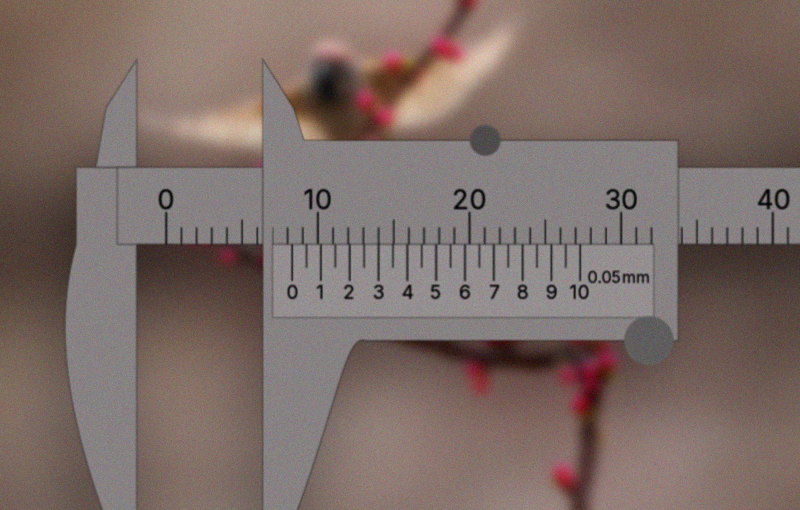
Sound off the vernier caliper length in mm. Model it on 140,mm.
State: 8.3,mm
